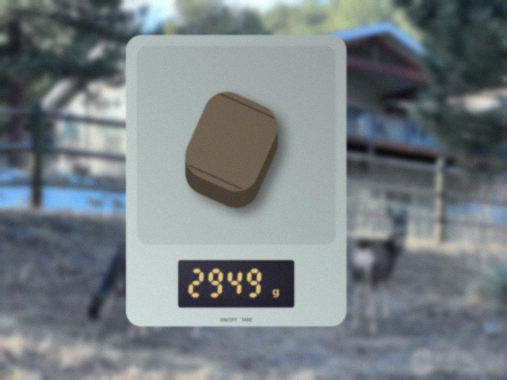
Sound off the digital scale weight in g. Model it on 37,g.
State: 2949,g
